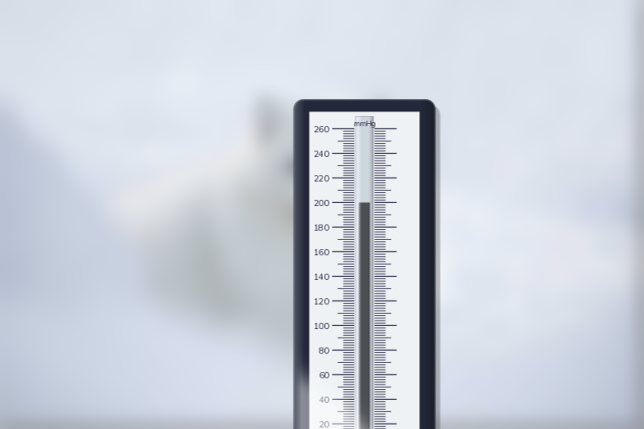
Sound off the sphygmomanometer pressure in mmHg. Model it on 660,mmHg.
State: 200,mmHg
